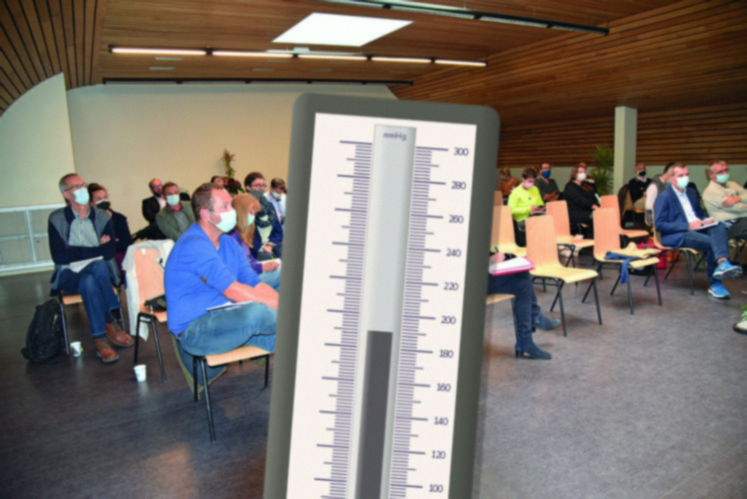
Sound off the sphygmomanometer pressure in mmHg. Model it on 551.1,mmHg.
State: 190,mmHg
